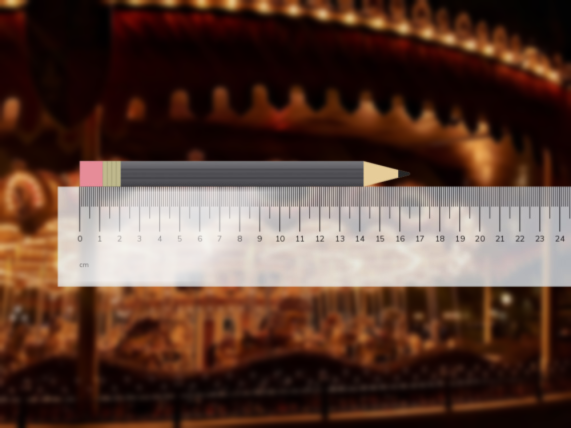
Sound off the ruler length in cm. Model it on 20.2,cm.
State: 16.5,cm
